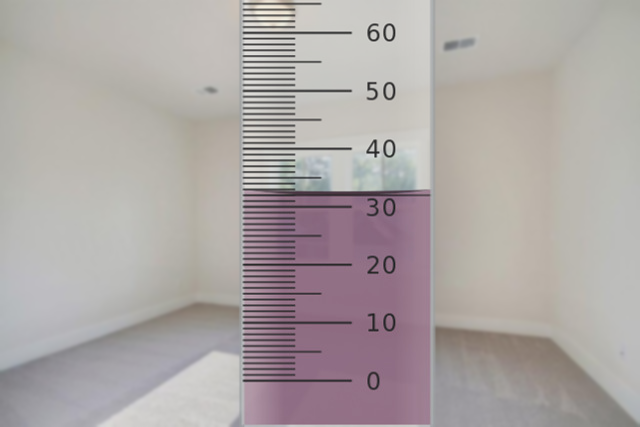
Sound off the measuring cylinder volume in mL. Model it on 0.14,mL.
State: 32,mL
